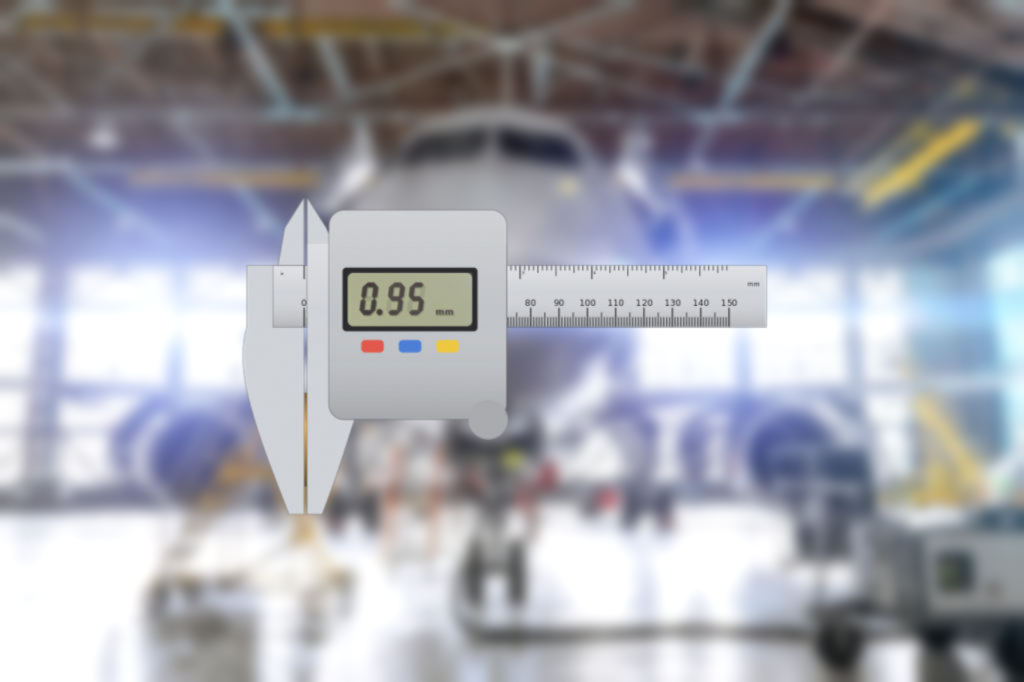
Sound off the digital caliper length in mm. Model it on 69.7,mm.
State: 0.95,mm
